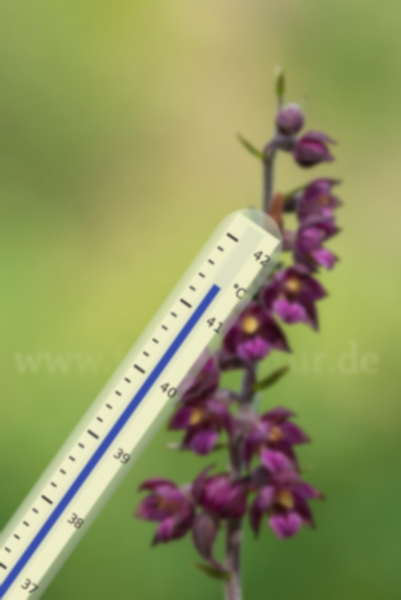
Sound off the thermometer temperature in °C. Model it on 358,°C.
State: 41.4,°C
